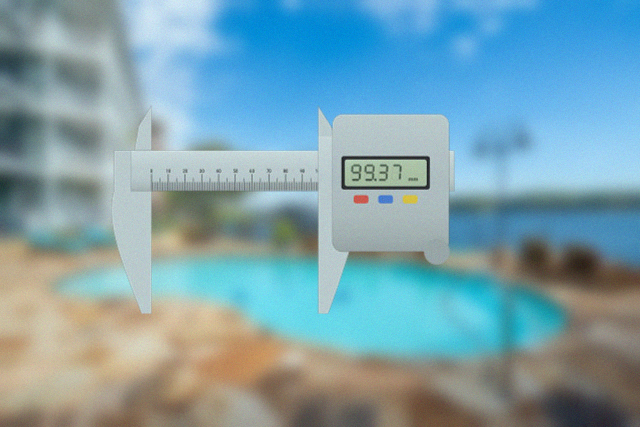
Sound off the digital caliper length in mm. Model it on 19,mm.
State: 99.37,mm
